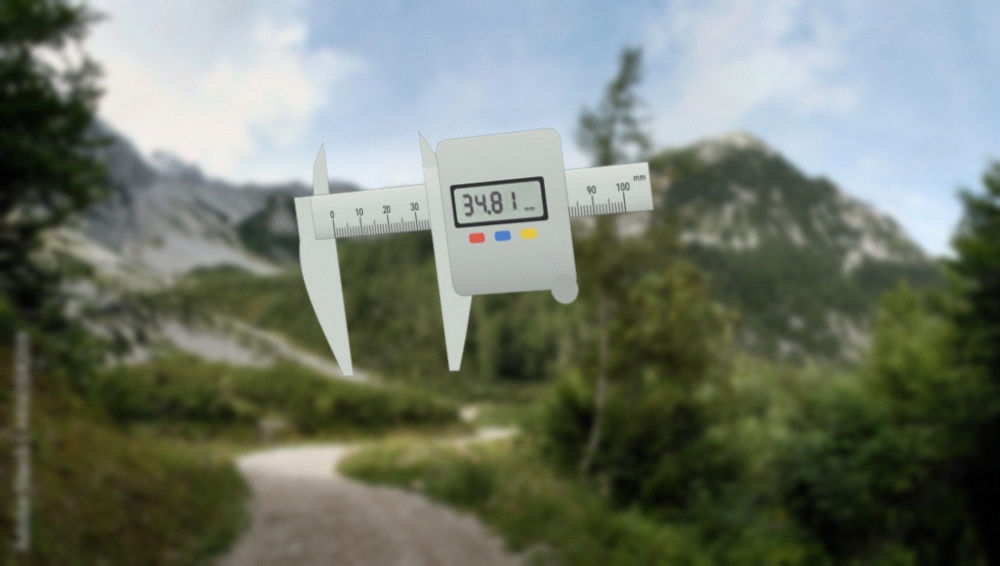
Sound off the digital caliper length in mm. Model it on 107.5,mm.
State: 34.81,mm
